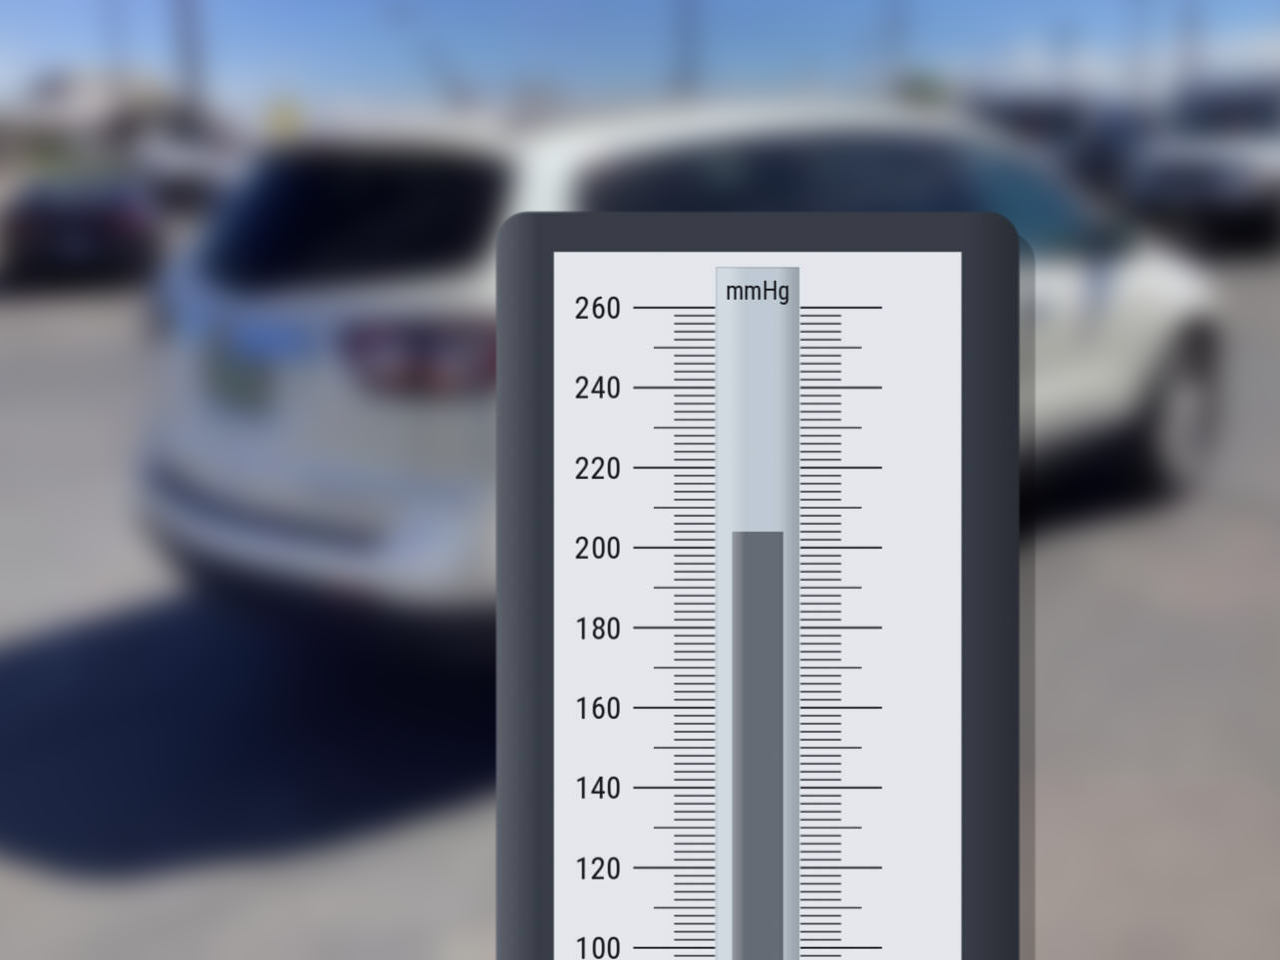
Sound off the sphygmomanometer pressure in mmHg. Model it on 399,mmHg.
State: 204,mmHg
